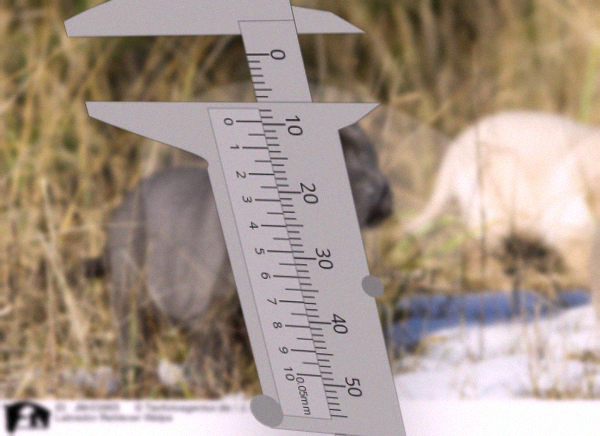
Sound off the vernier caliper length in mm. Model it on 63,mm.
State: 9.6,mm
